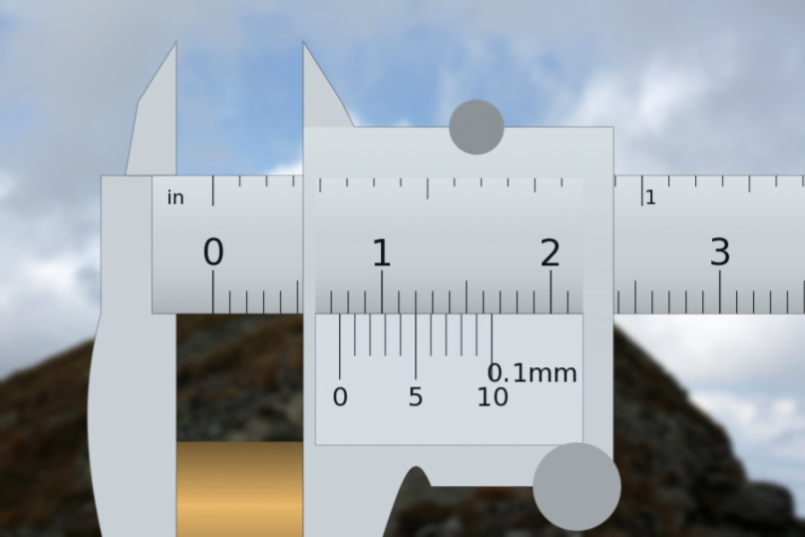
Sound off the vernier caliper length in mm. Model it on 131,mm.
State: 7.5,mm
